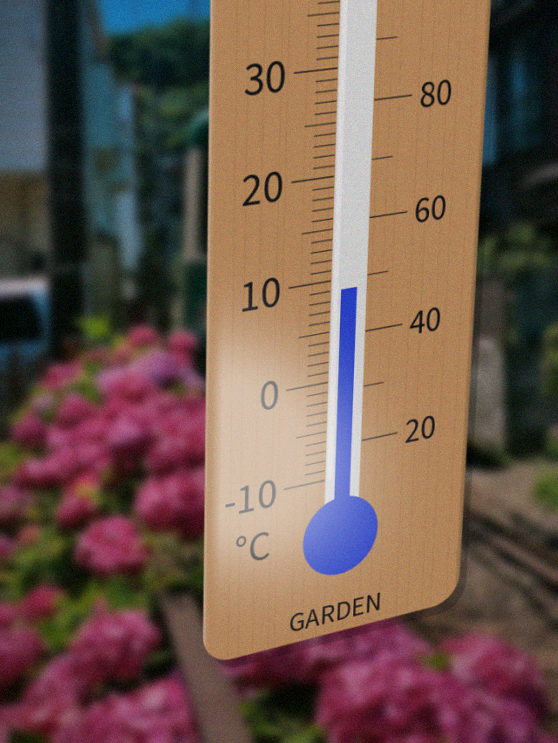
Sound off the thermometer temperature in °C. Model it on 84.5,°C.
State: 9,°C
